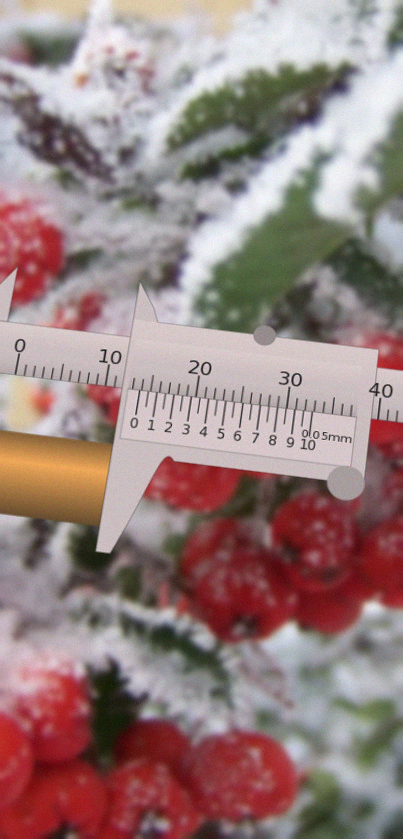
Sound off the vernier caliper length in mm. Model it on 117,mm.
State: 13.8,mm
